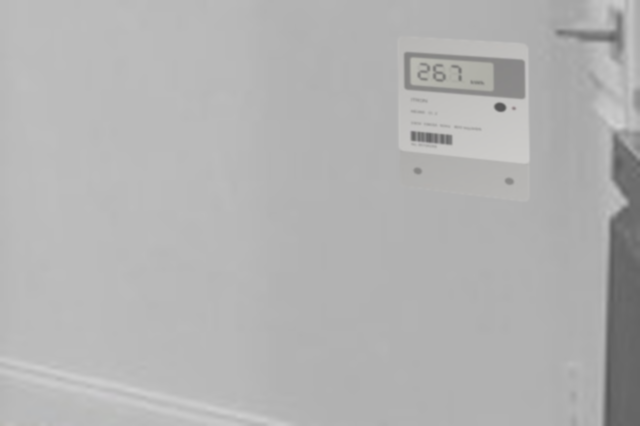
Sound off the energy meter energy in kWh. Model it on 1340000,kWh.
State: 267,kWh
